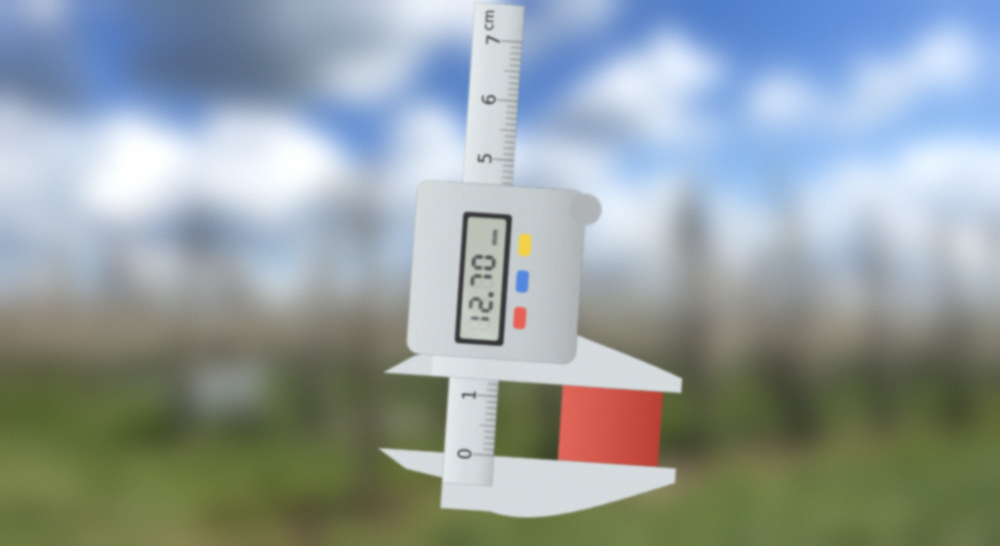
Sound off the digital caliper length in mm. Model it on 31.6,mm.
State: 12.70,mm
